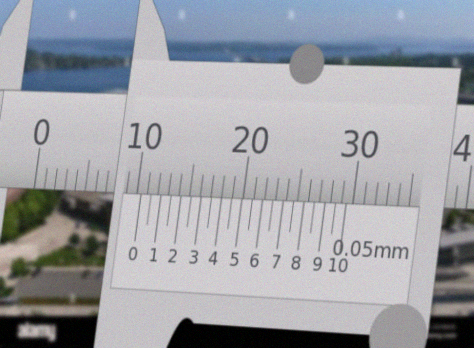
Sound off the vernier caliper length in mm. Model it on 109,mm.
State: 10.4,mm
